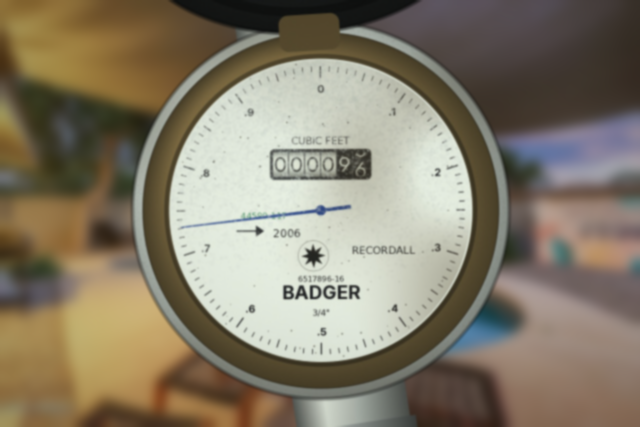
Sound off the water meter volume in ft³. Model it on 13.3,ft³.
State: 95.73,ft³
